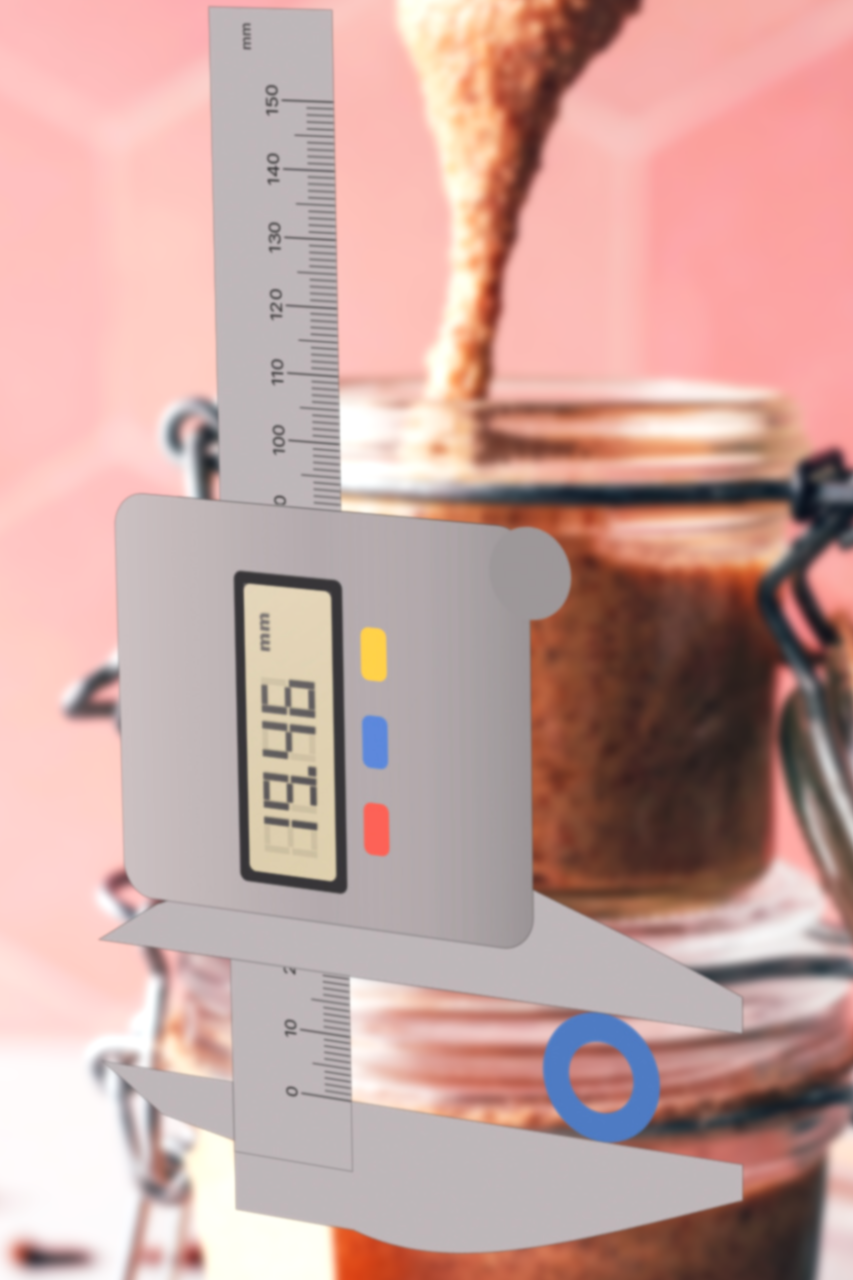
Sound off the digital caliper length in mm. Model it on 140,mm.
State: 19.46,mm
